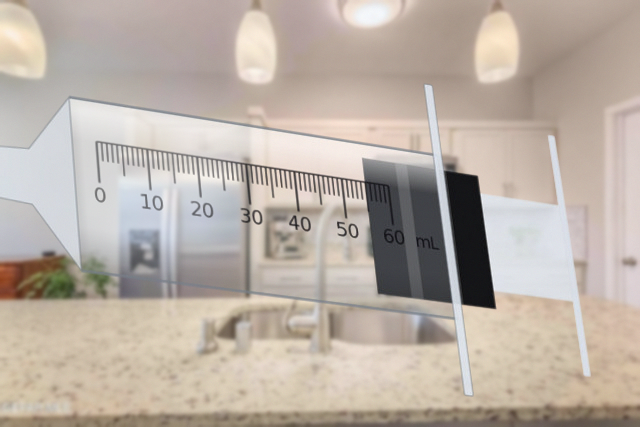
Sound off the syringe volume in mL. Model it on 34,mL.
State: 55,mL
